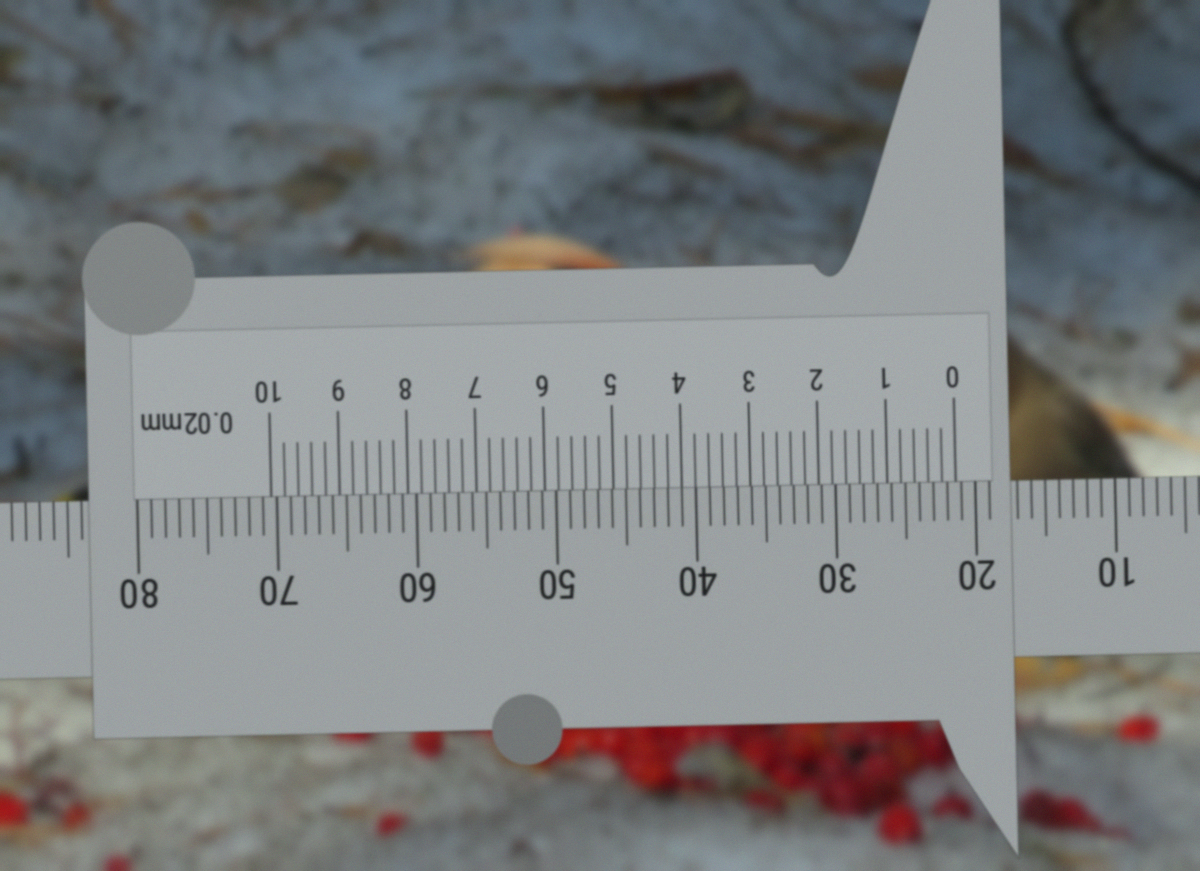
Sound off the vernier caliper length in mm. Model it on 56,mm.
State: 21.4,mm
